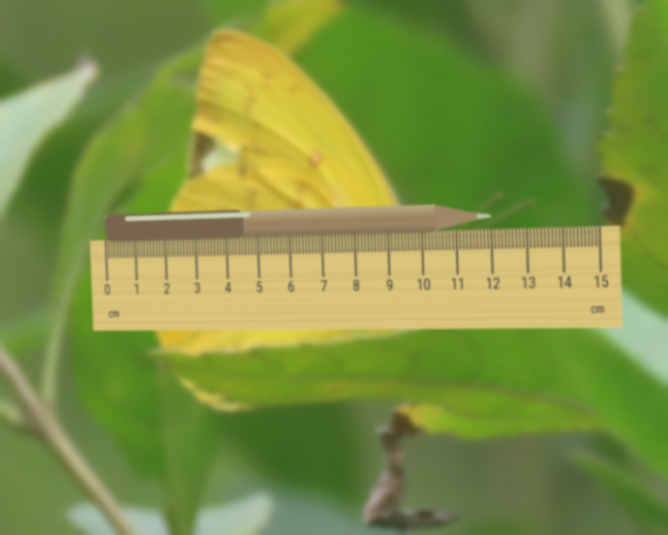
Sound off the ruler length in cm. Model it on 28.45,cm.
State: 12,cm
